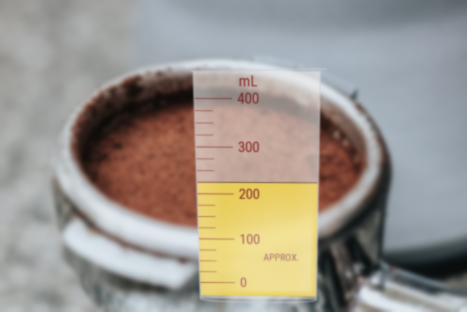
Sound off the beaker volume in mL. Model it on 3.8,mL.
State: 225,mL
